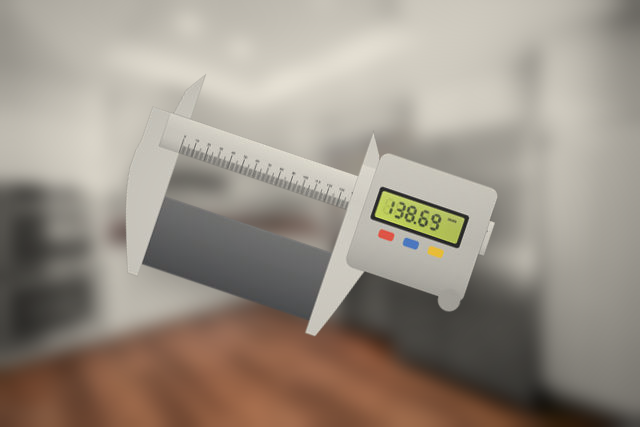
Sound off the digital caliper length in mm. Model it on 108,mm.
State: 138.69,mm
